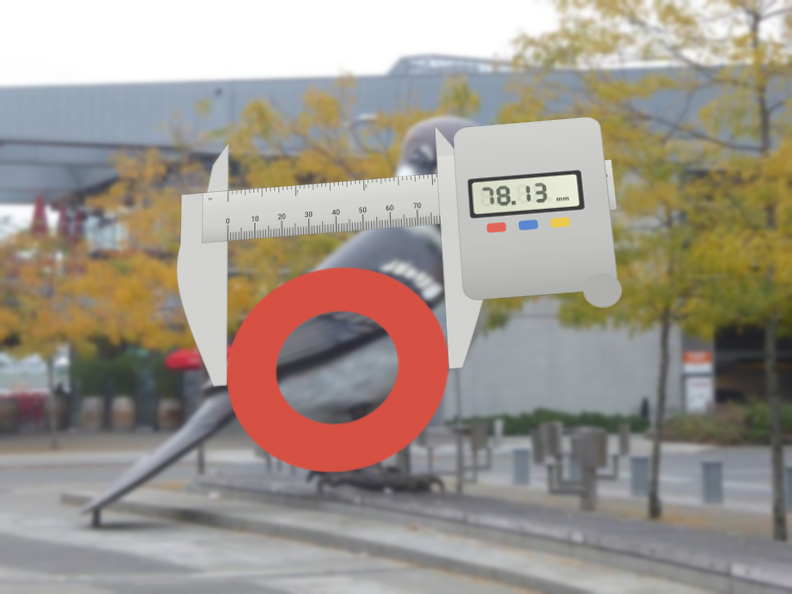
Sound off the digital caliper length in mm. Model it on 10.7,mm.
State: 78.13,mm
